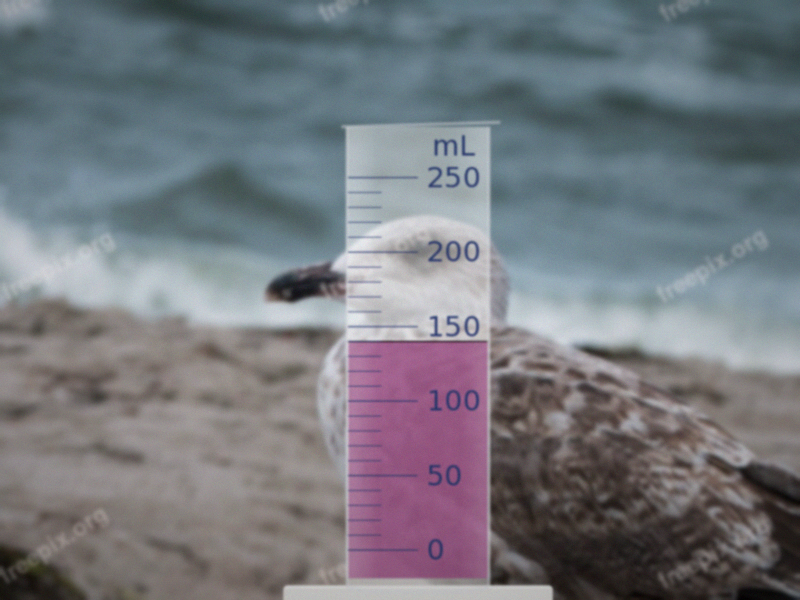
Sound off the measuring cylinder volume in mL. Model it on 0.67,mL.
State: 140,mL
